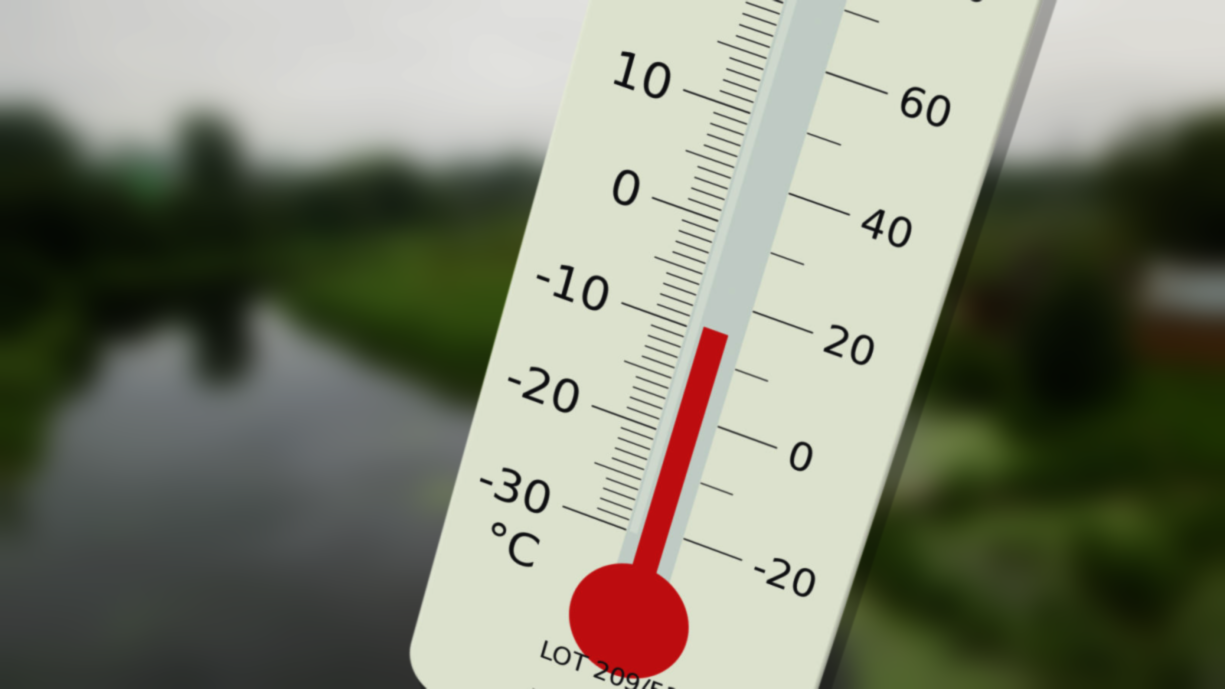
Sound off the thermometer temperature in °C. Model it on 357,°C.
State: -9.5,°C
